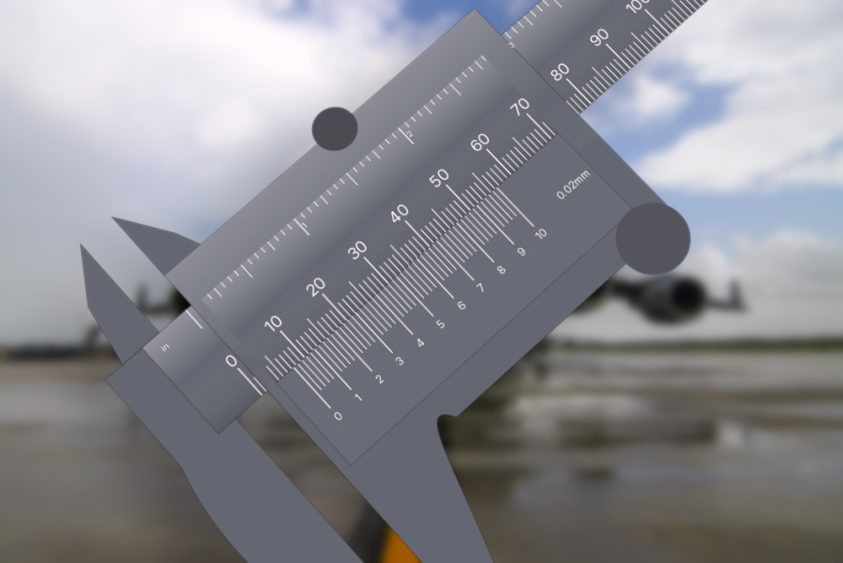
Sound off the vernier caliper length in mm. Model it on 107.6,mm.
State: 7.4,mm
